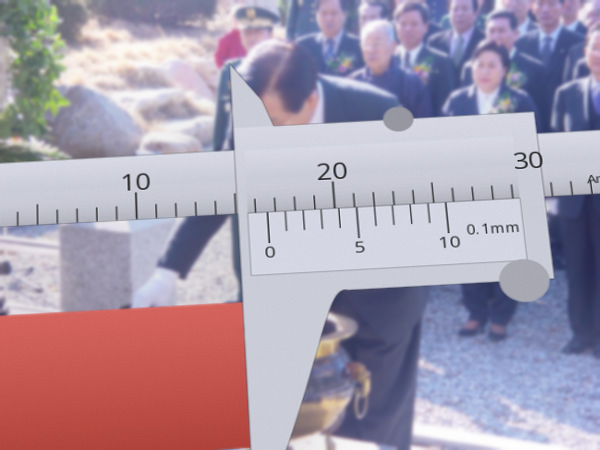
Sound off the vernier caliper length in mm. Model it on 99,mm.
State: 16.6,mm
